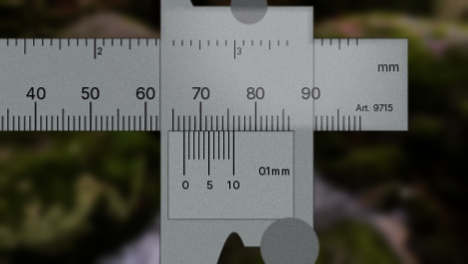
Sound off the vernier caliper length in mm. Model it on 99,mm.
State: 67.0,mm
